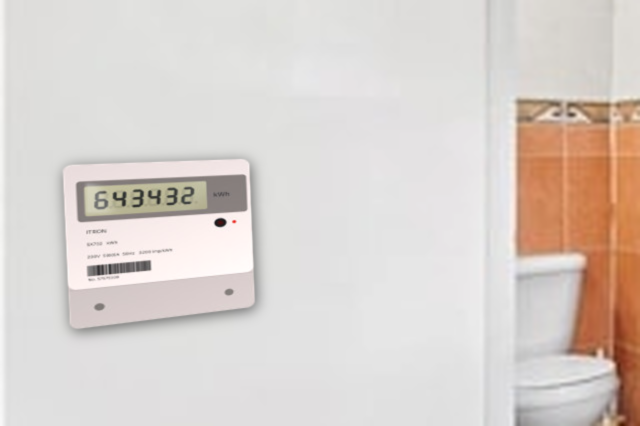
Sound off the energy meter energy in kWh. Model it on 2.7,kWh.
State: 643432,kWh
